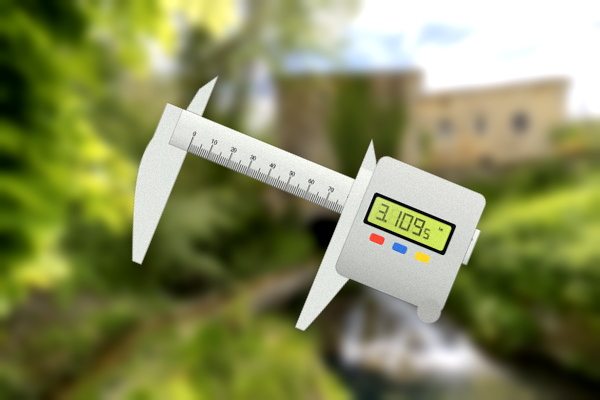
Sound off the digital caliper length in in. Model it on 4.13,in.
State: 3.1095,in
